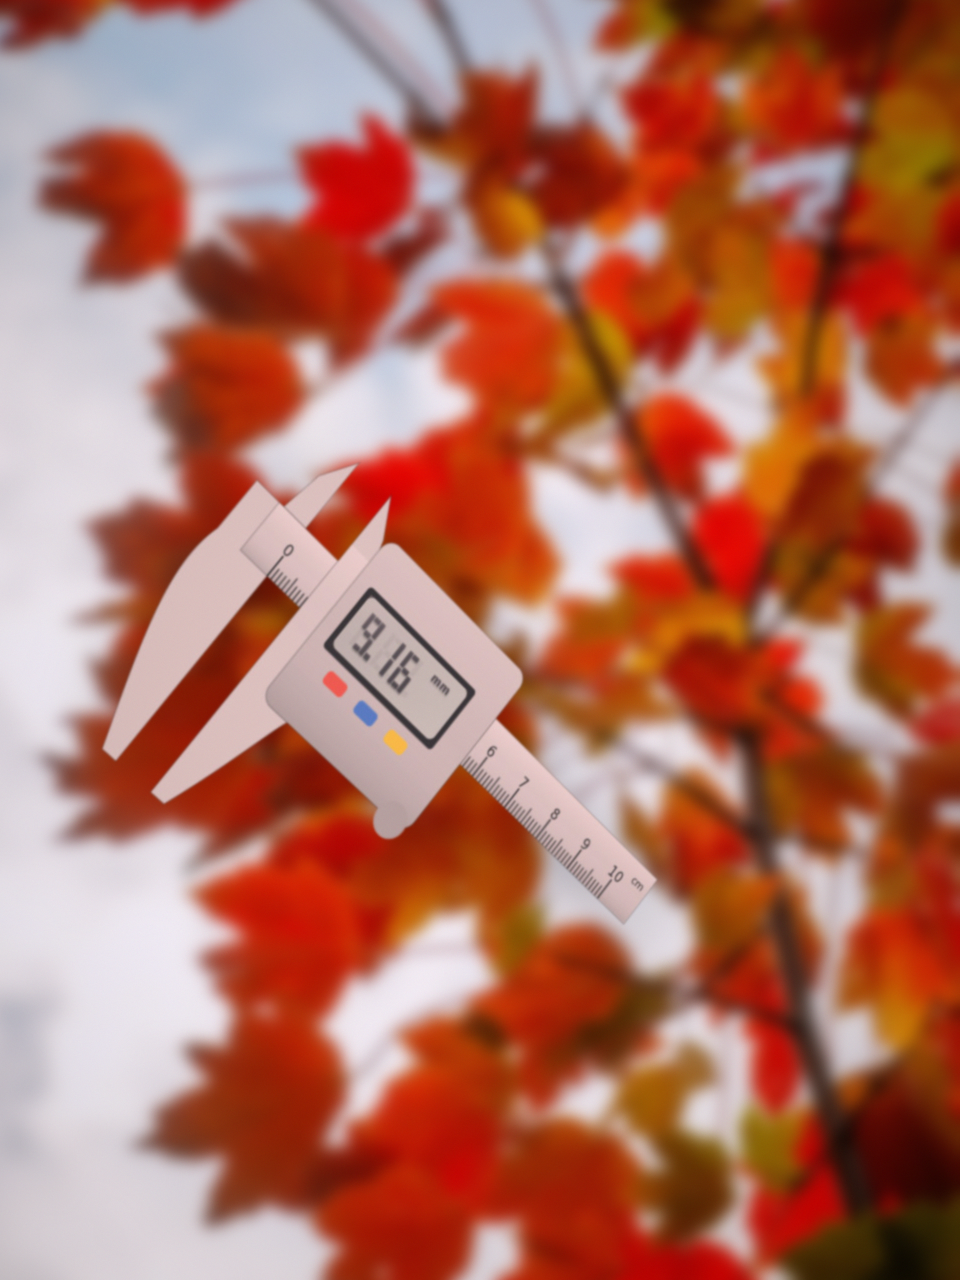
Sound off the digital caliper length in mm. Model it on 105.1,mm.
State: 9.16,mm
